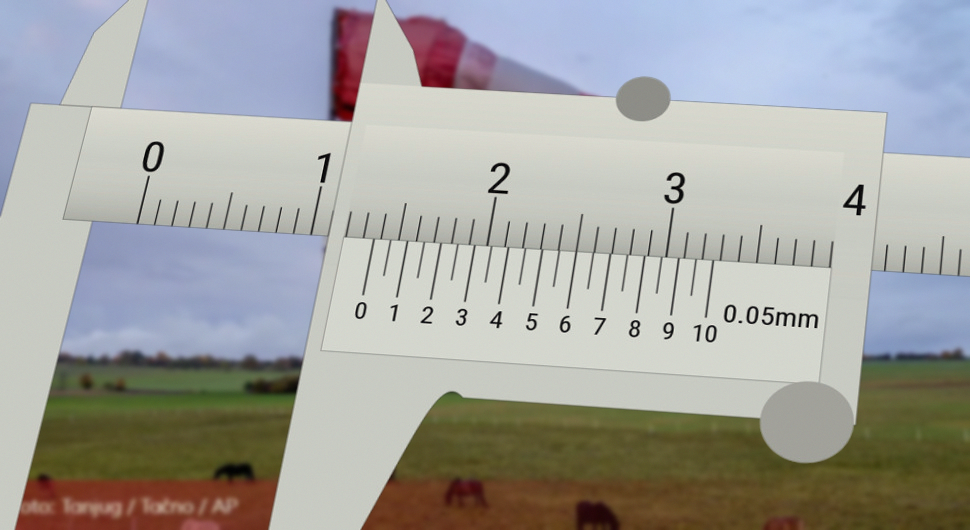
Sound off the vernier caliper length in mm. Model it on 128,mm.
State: 13.6,mm
